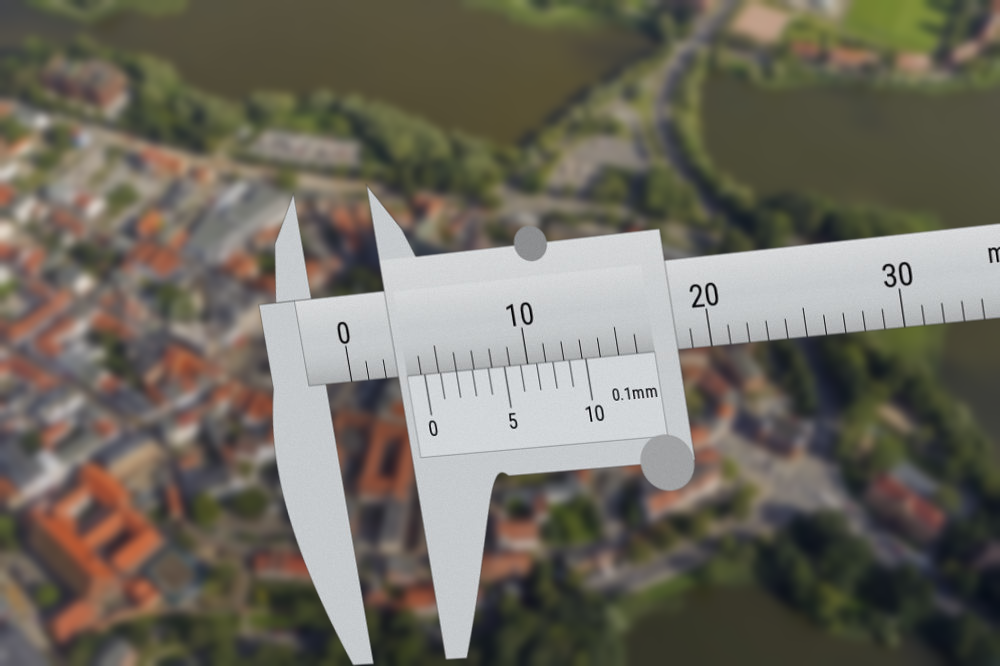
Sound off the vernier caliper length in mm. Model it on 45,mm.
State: 4.2,mm
